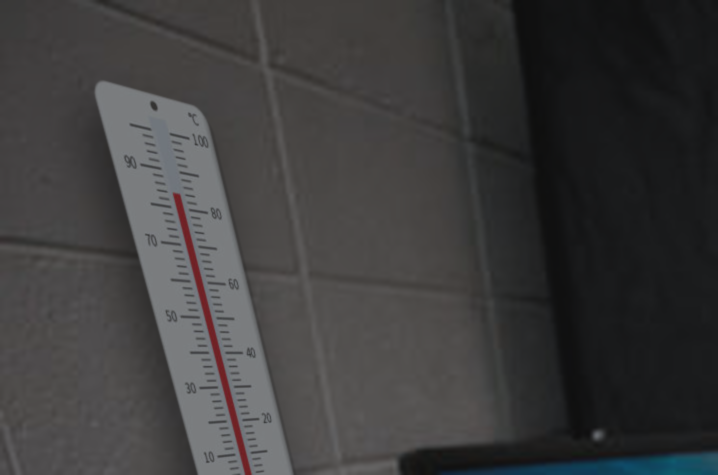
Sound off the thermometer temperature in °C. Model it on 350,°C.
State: 84,°C
